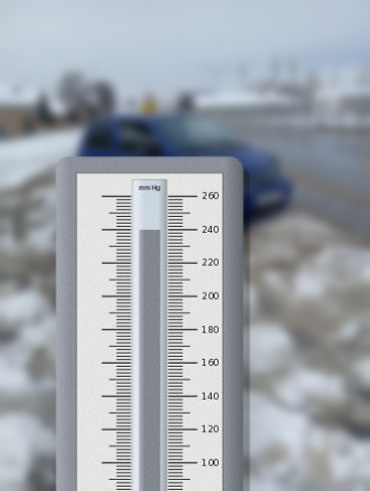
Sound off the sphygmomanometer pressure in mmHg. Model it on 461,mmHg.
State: 240,mmHg
